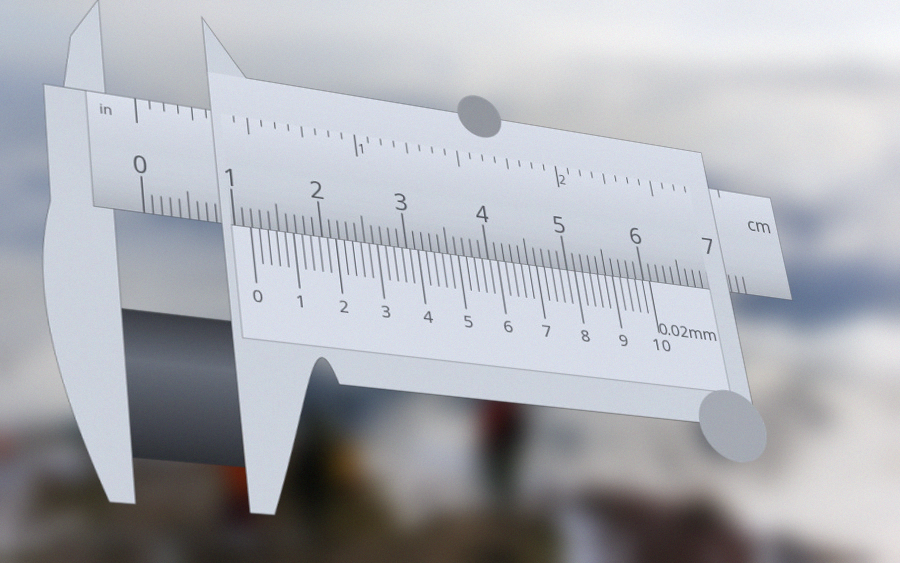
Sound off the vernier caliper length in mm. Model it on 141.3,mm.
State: 11.8,mm
